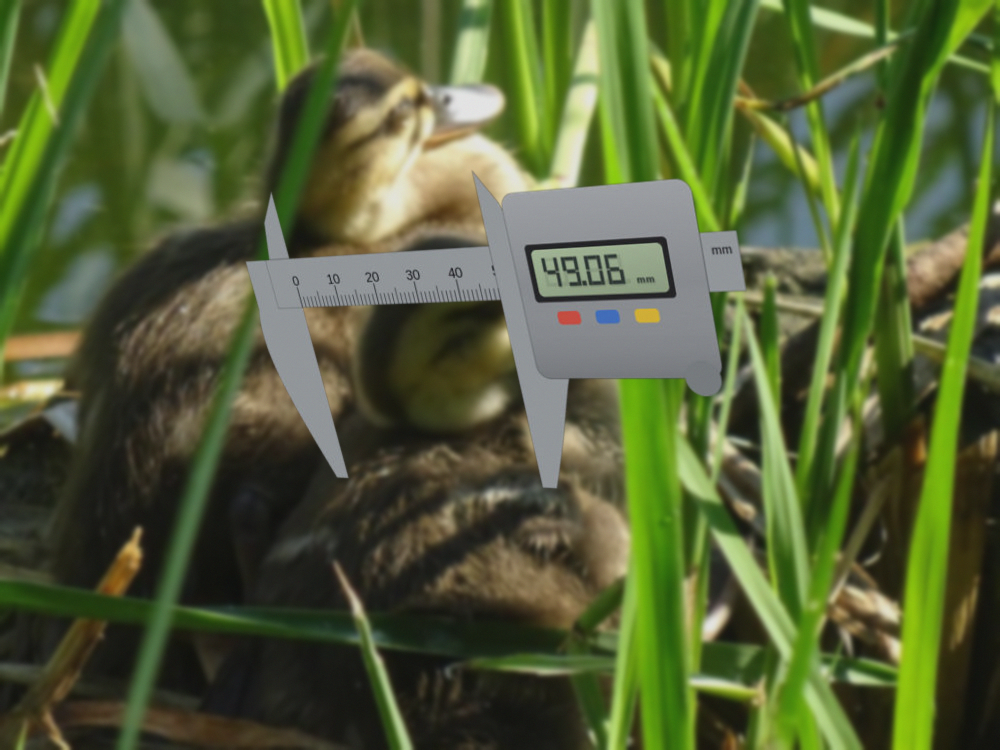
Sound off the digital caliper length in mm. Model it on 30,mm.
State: 49.06,mm
